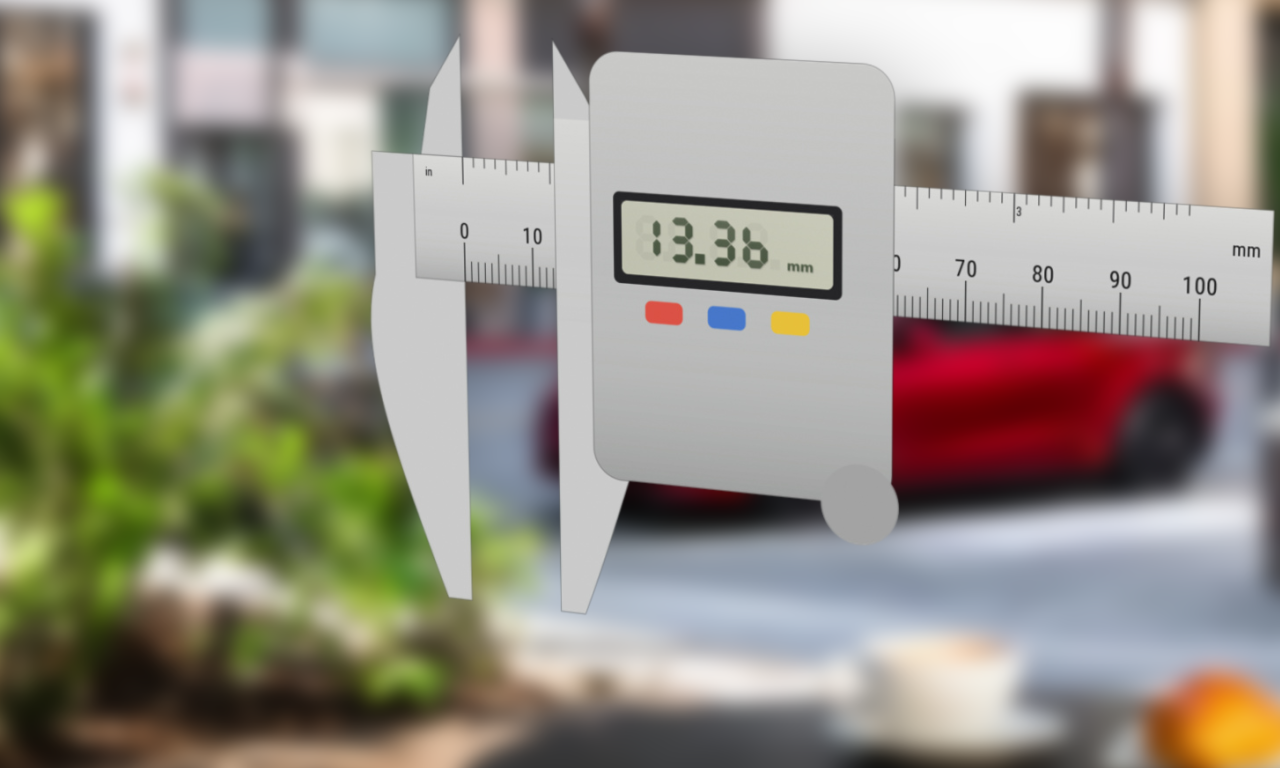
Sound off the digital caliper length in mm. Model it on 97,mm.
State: 13.36,mm
